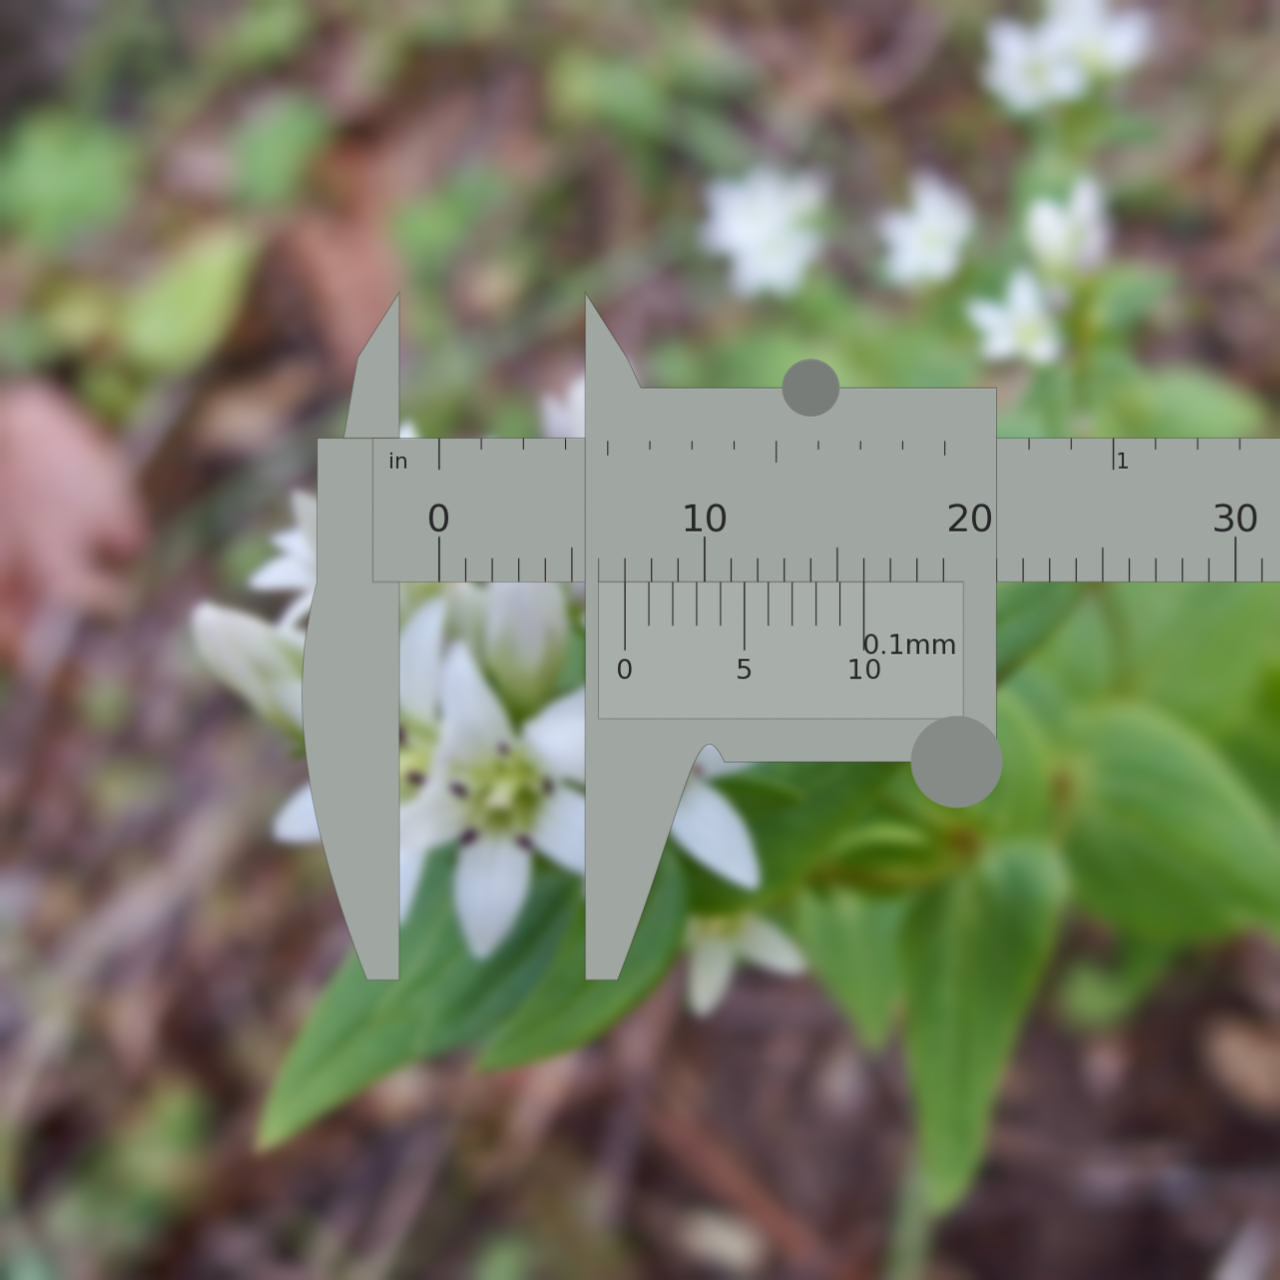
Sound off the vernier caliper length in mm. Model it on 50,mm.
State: 7.0,mm
